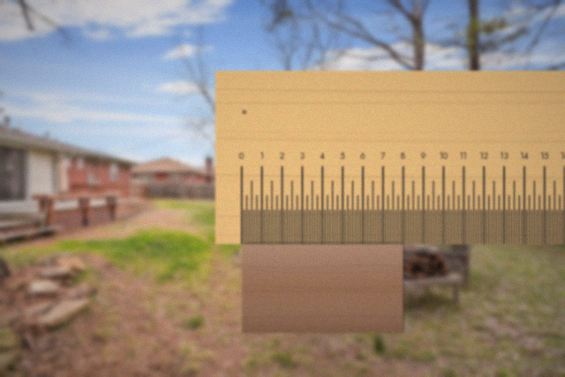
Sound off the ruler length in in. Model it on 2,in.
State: 8,in
